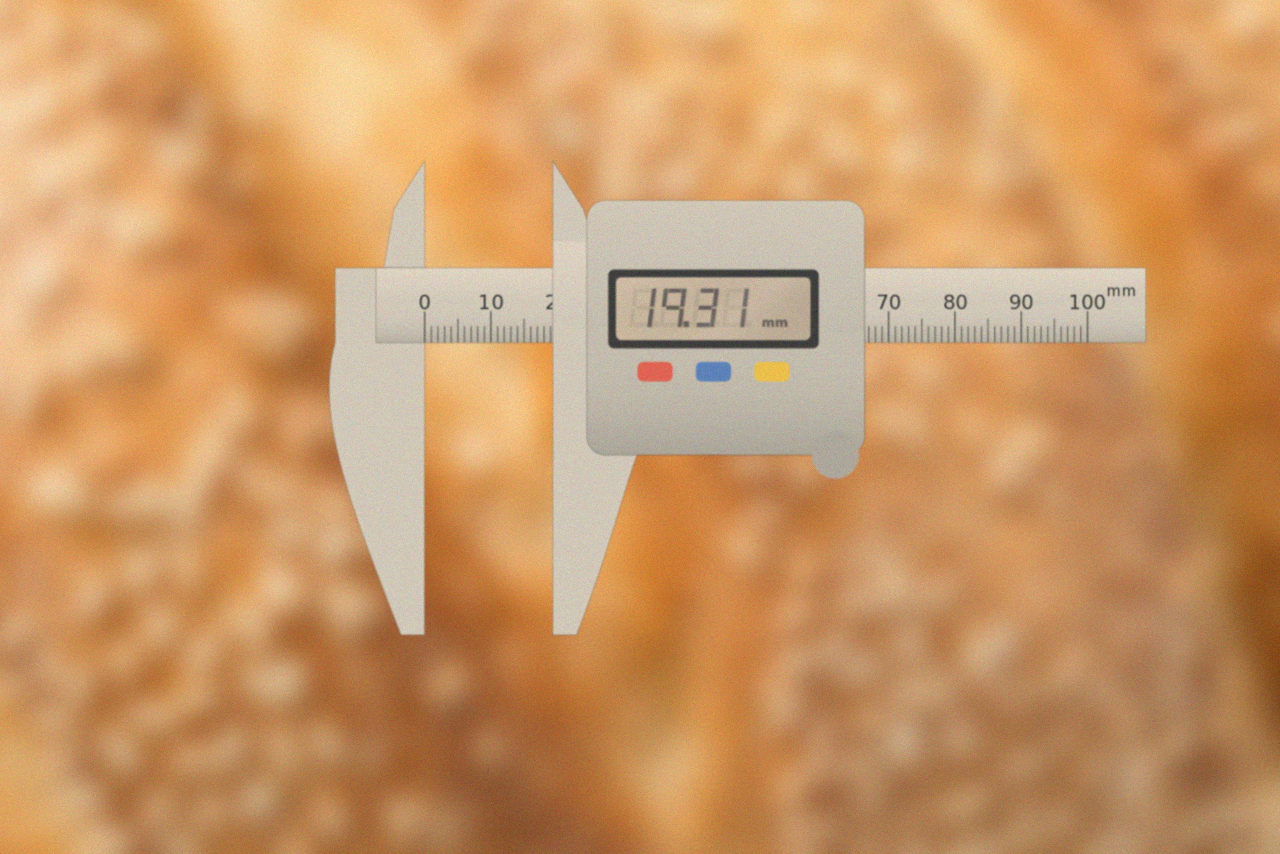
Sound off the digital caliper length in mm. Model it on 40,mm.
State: 19.31,mm
